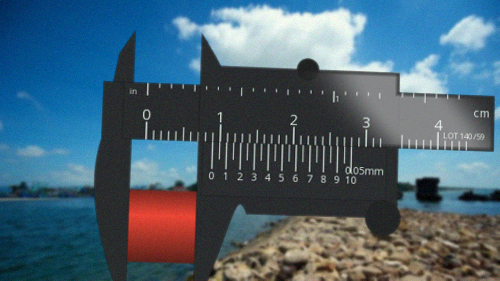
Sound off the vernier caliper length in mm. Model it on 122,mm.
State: 9.0,mm
